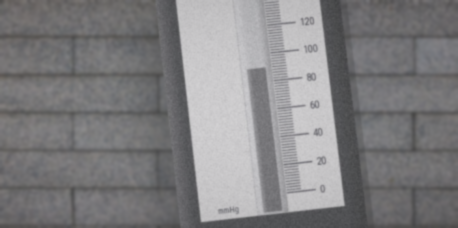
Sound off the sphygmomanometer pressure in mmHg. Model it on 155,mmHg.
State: 90,mmHg
